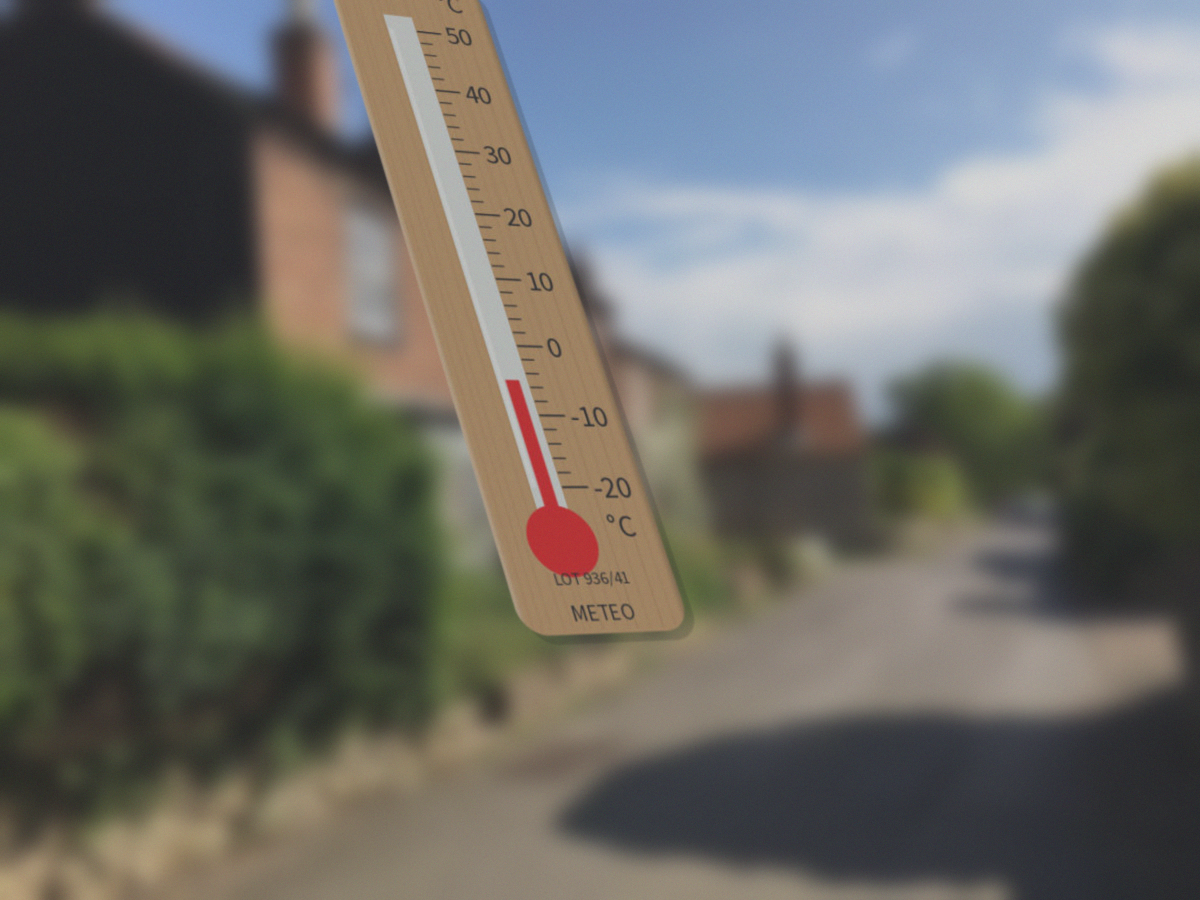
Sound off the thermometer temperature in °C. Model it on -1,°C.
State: -5,°C
